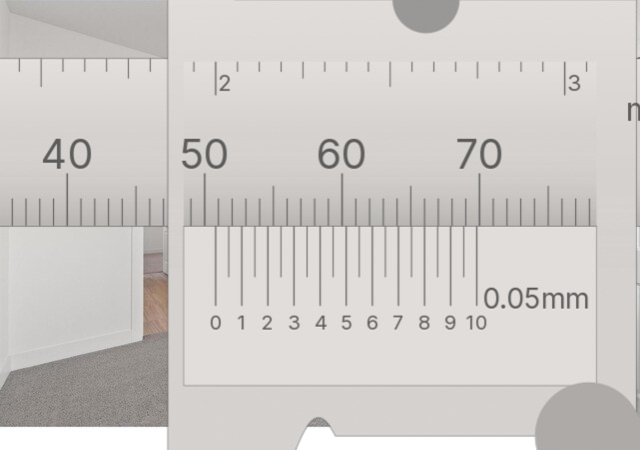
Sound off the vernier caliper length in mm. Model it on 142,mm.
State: 50.8,mm
